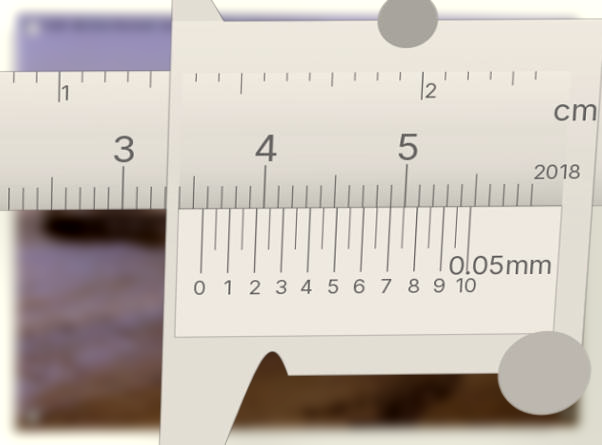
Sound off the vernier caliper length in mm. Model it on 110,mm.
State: 35.7,mm
